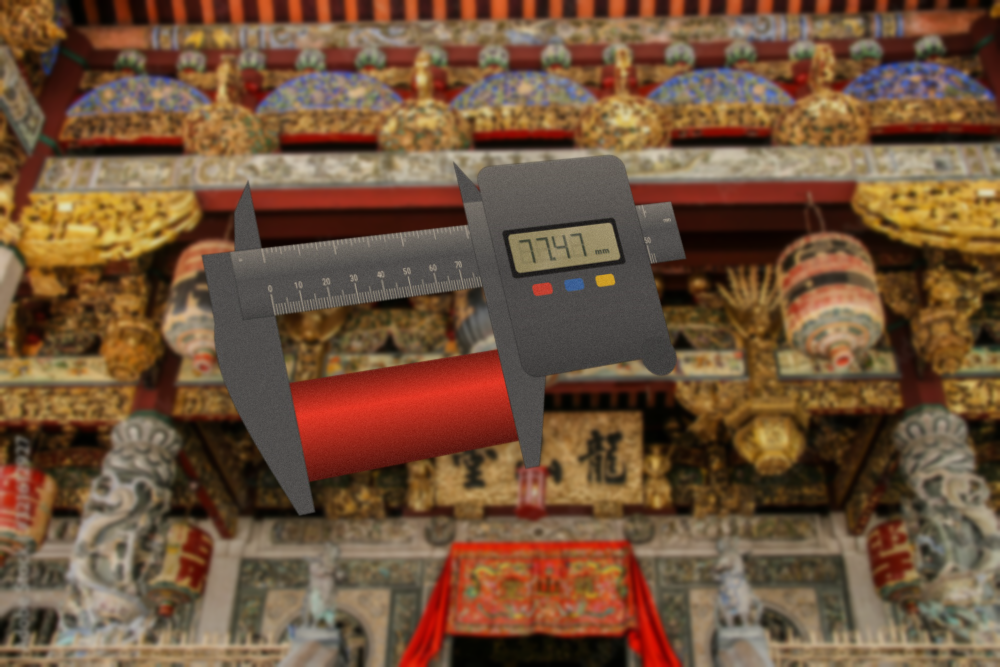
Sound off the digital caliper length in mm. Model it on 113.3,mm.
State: 77.47,mm
